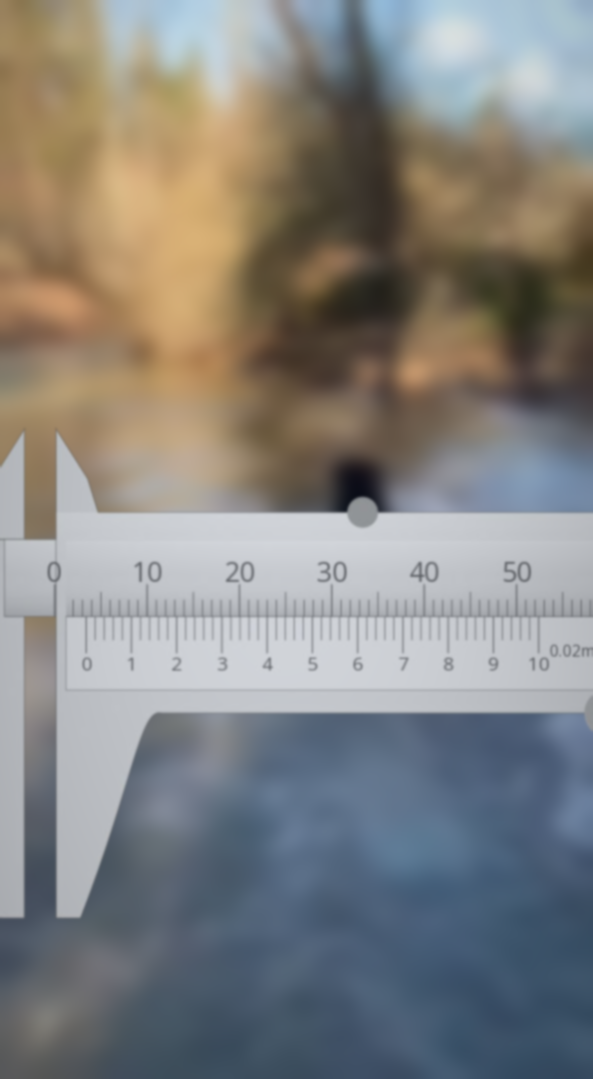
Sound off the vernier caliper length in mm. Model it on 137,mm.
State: 3.4,mm
